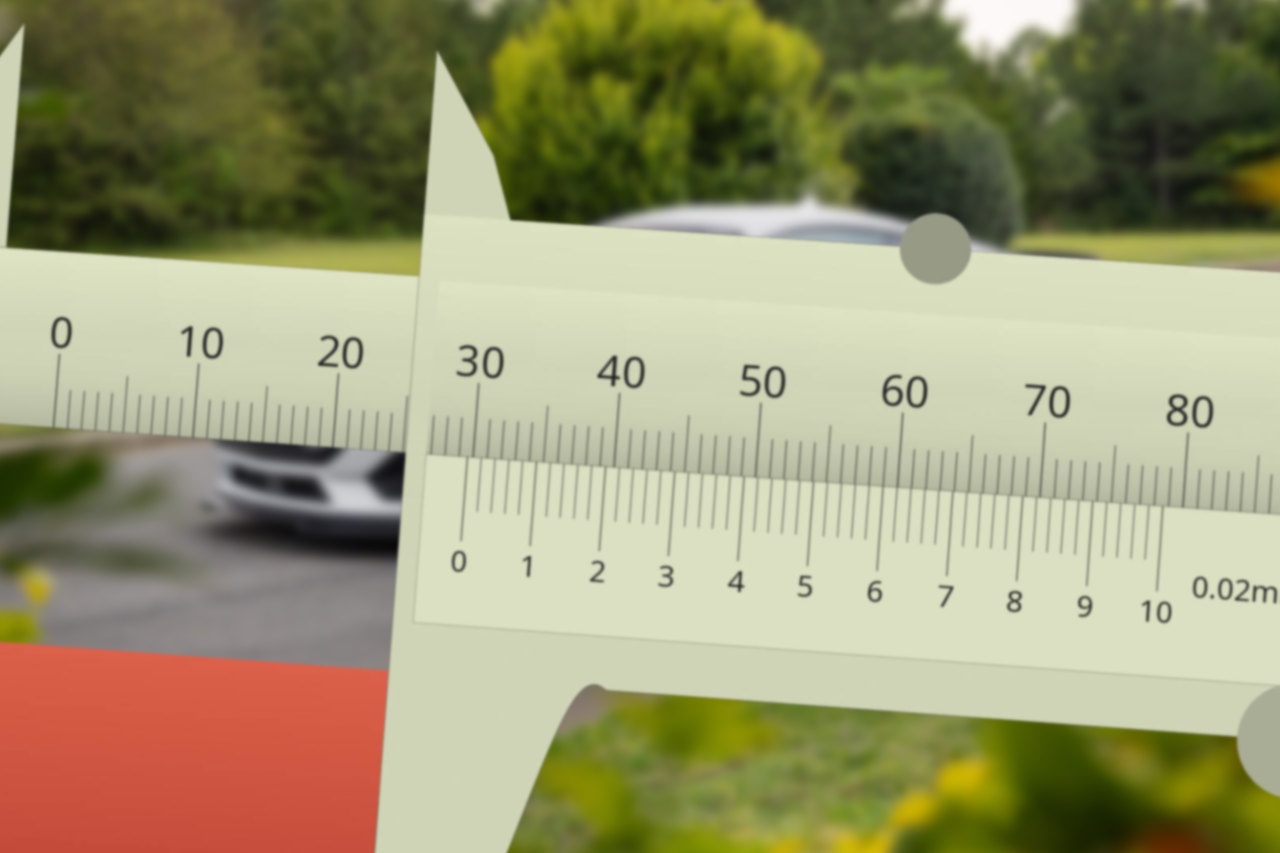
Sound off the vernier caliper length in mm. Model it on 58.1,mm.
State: 29.6,mm
